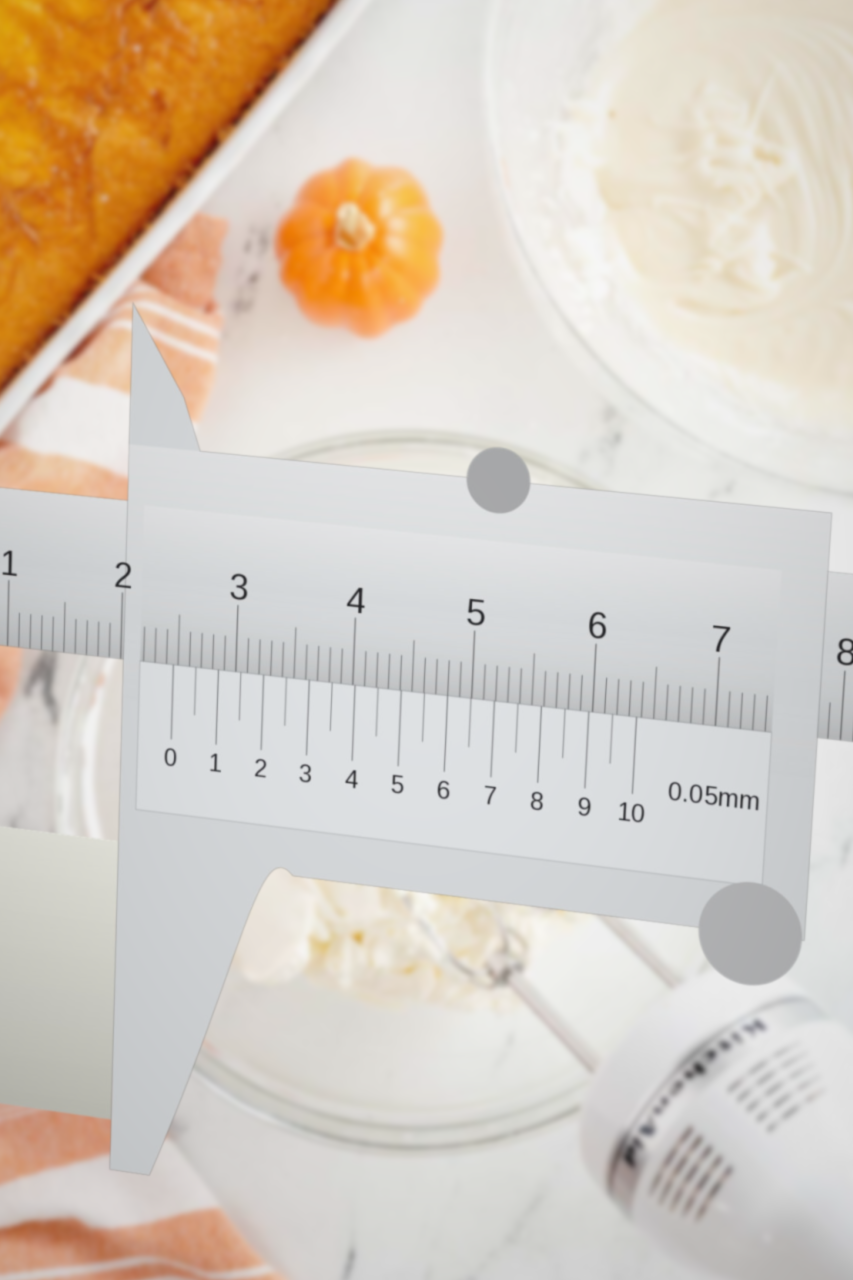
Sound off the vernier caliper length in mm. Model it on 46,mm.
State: 24.6,mm
